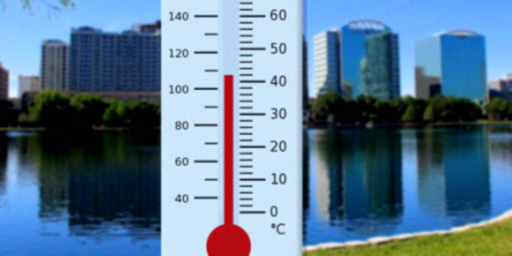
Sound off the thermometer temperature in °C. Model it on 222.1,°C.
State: 42,°C
